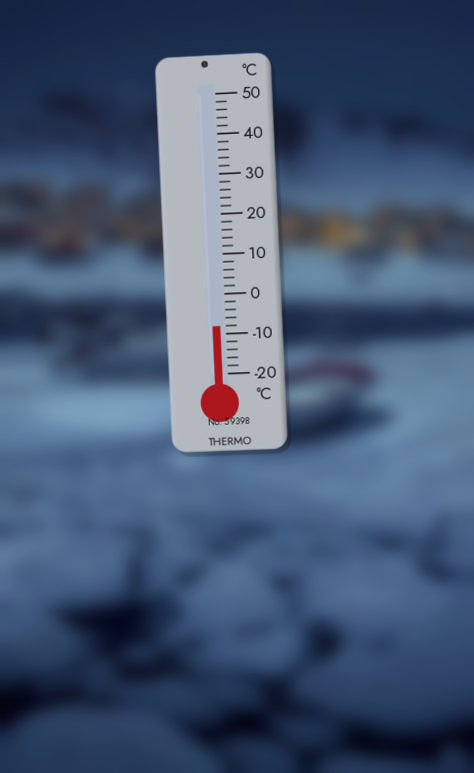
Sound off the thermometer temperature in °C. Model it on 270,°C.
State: -8,°C
